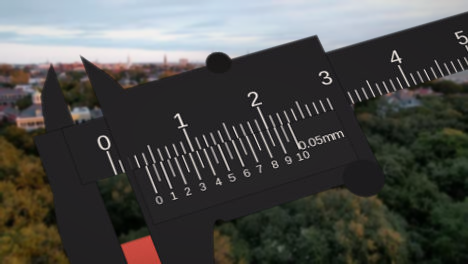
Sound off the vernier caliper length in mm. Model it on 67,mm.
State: 3.8,mm
